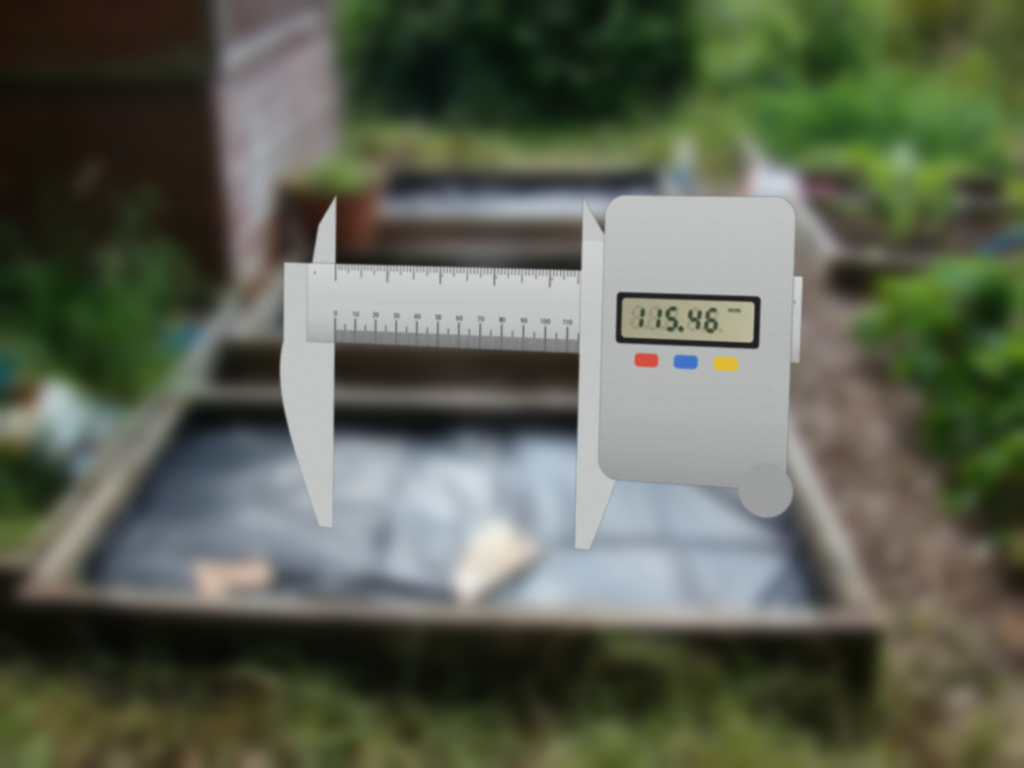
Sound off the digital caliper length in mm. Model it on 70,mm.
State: 115.46,mm
